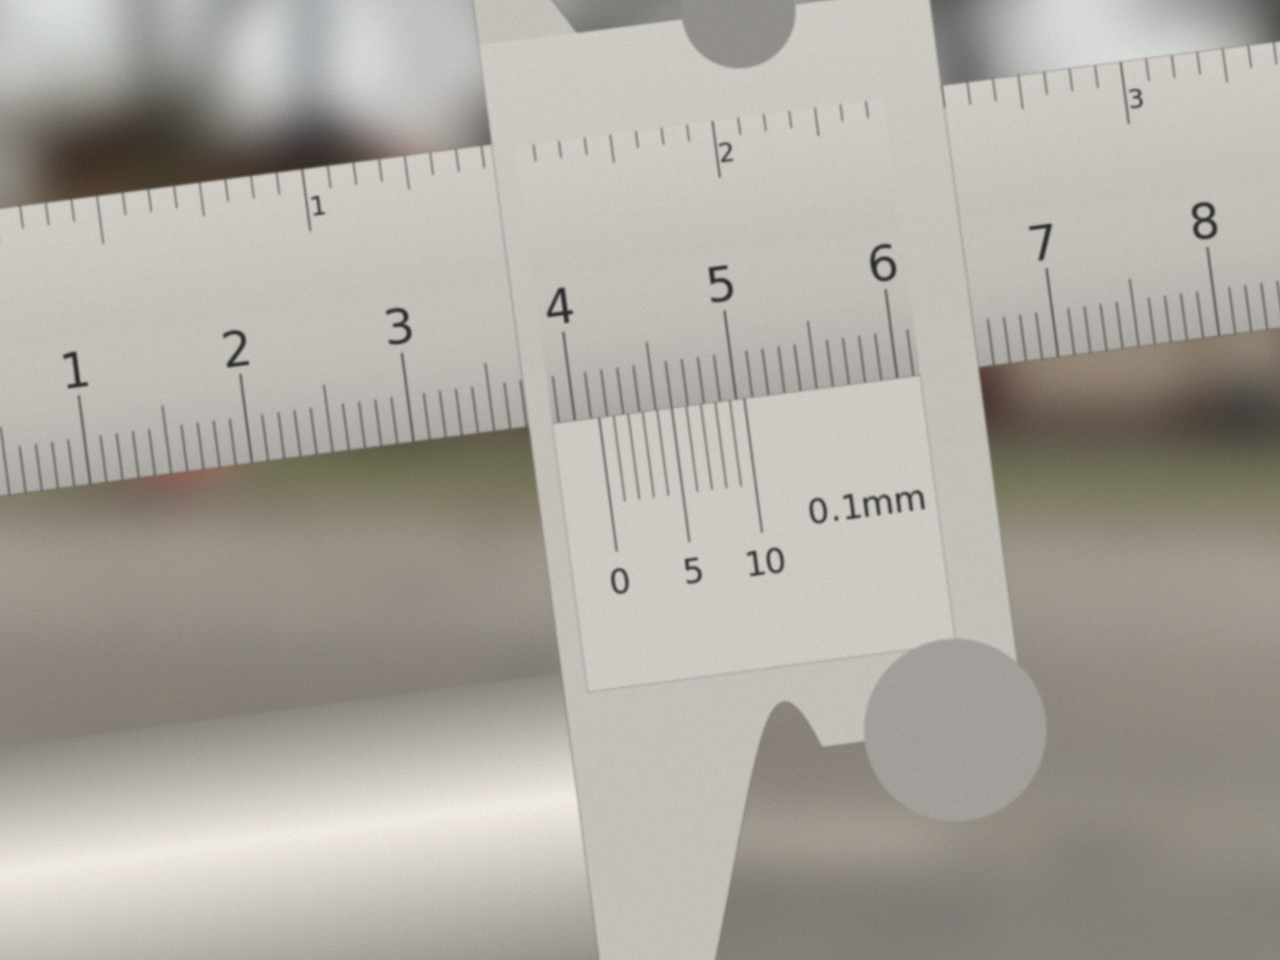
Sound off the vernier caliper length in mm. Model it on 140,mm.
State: 41.5,mm
